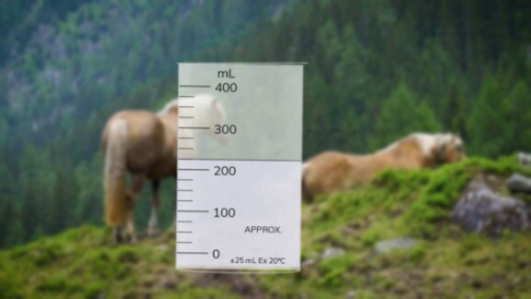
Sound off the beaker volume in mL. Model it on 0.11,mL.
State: 225,mL
